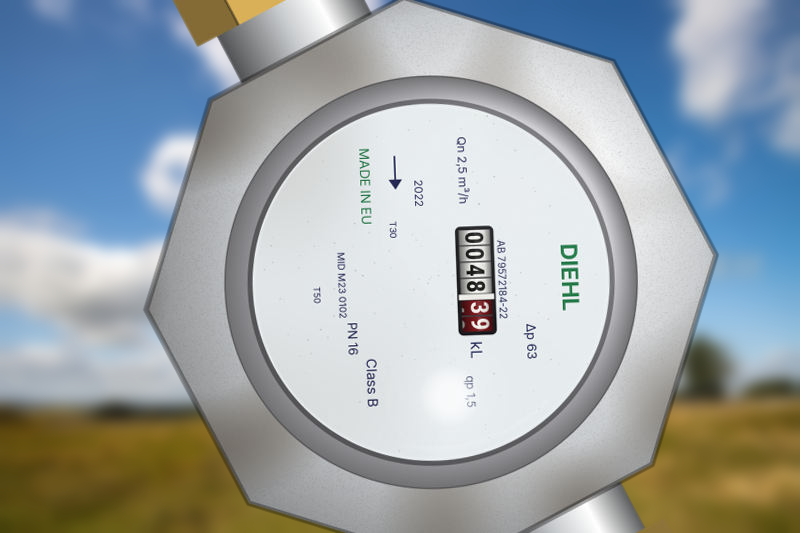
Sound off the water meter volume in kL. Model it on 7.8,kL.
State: 48.39,kL
